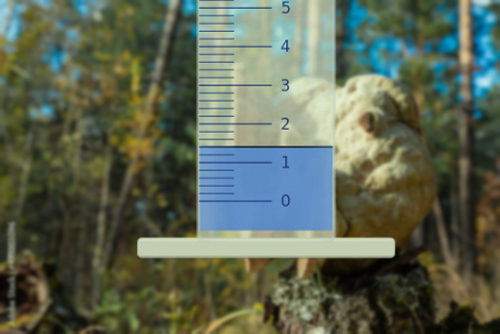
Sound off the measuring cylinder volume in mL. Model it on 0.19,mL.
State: 1.4,mL
